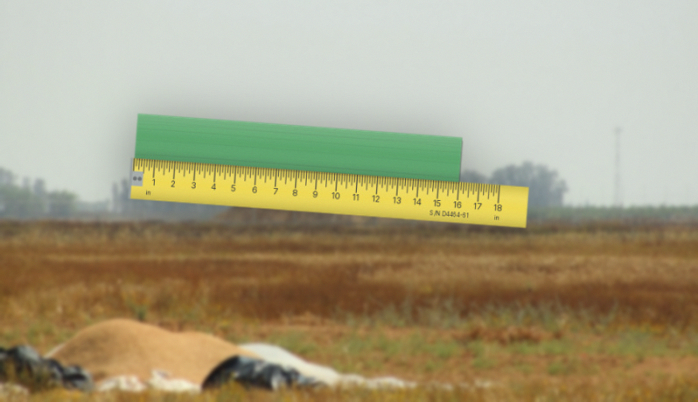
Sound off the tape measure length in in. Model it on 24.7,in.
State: 16,in
